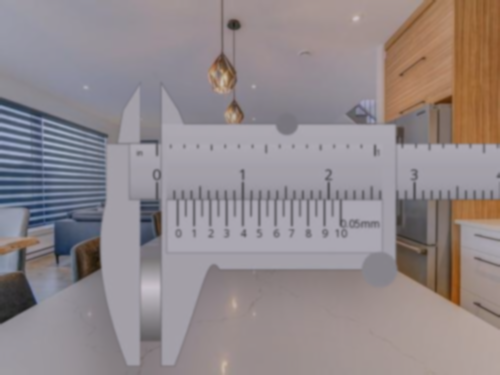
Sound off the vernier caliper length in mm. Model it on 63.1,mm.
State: 2.4,mm
